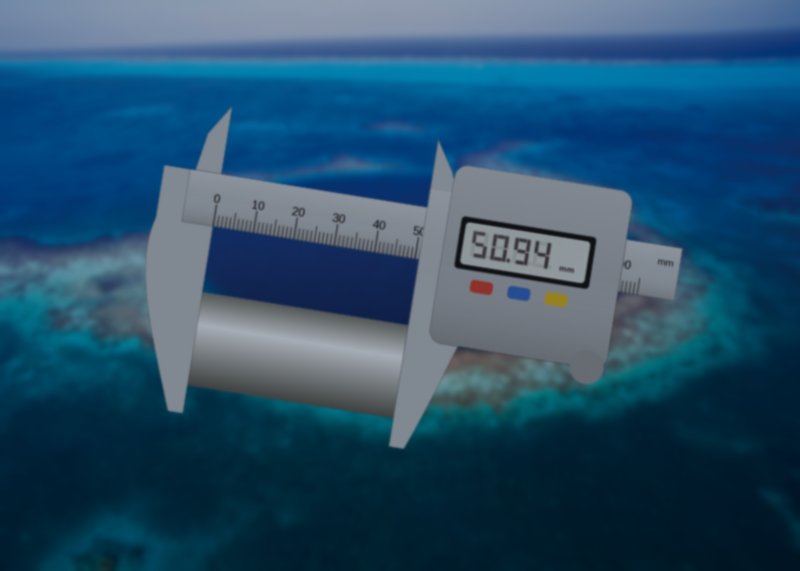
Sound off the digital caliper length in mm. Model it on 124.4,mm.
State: 50.94,mm
